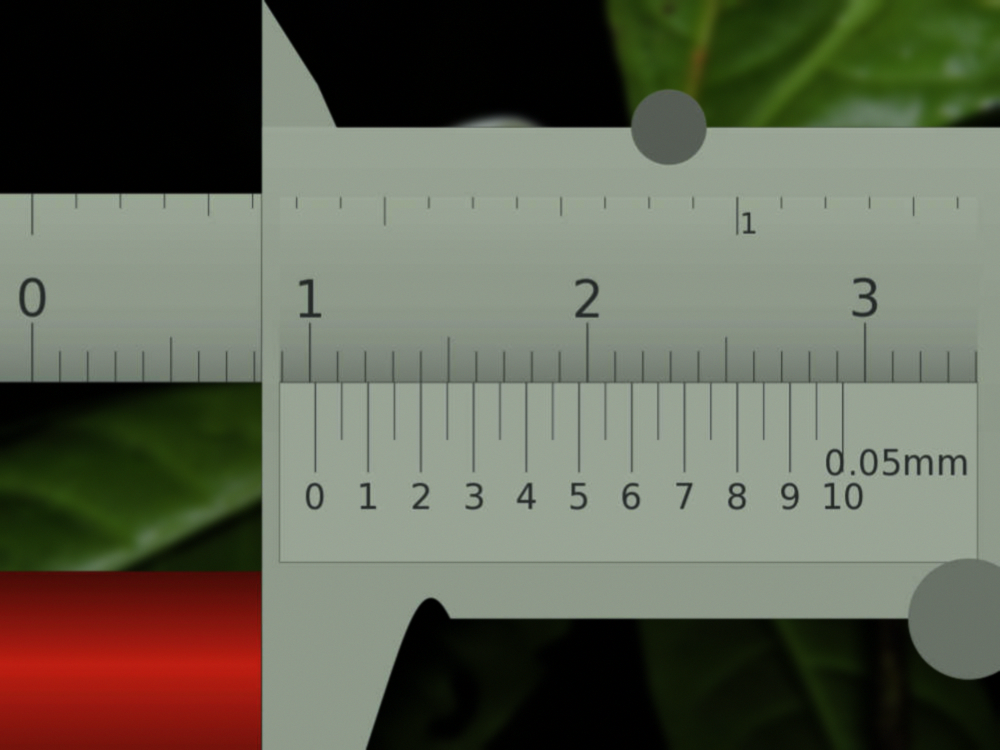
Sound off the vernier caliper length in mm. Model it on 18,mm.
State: 10.20,mm
